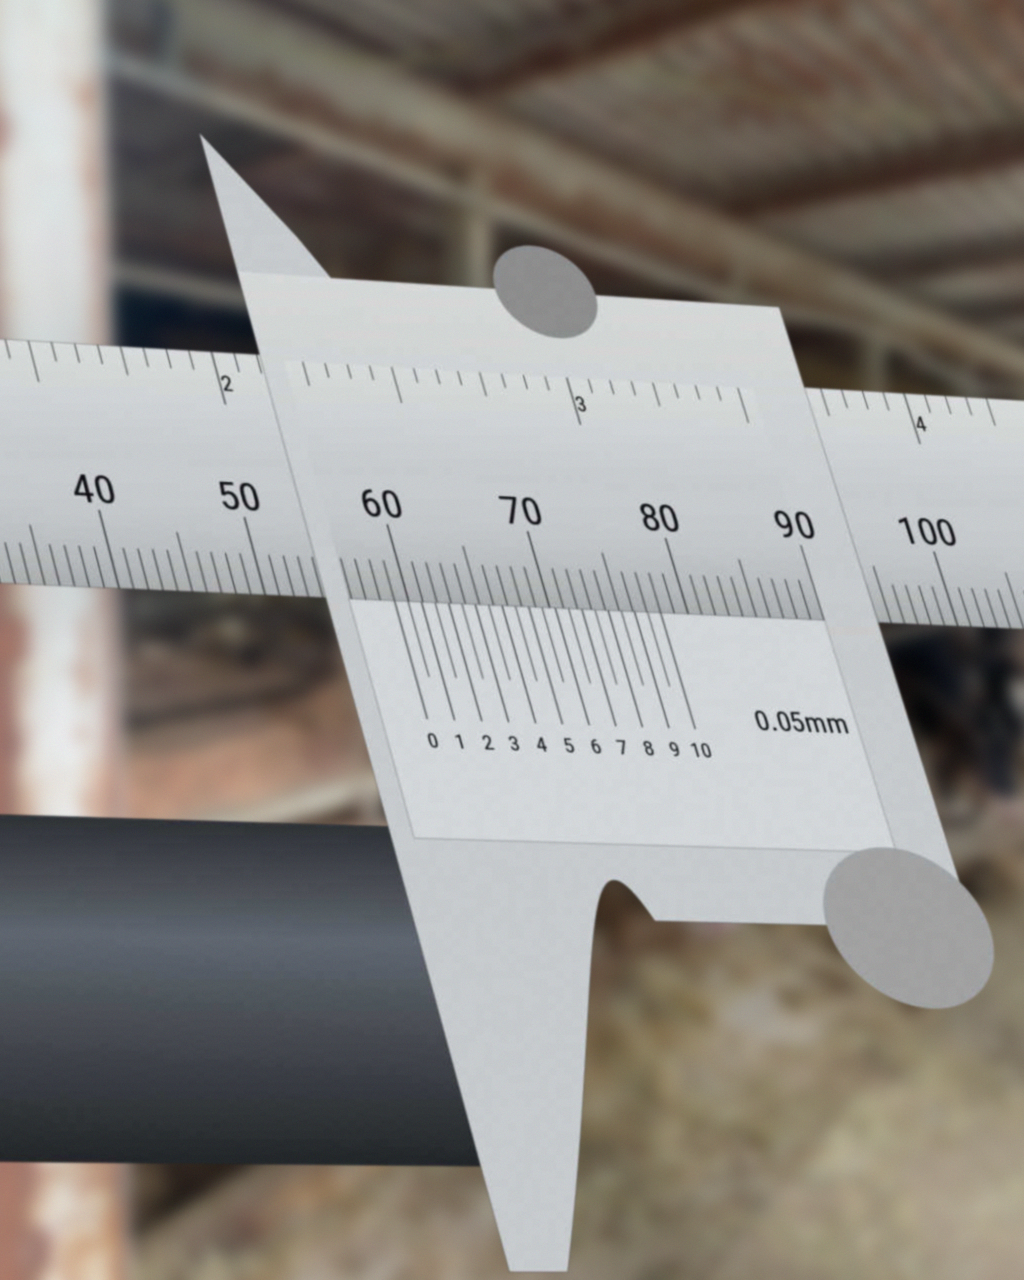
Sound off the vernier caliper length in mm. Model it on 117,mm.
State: 59.0,mm
